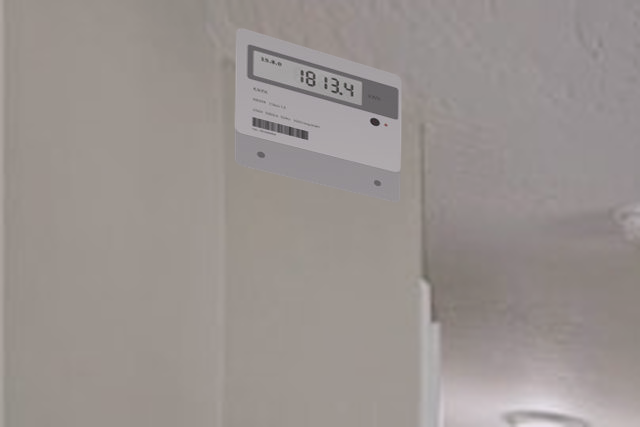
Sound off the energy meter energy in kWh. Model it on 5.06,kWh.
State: 1813.4,kWh
